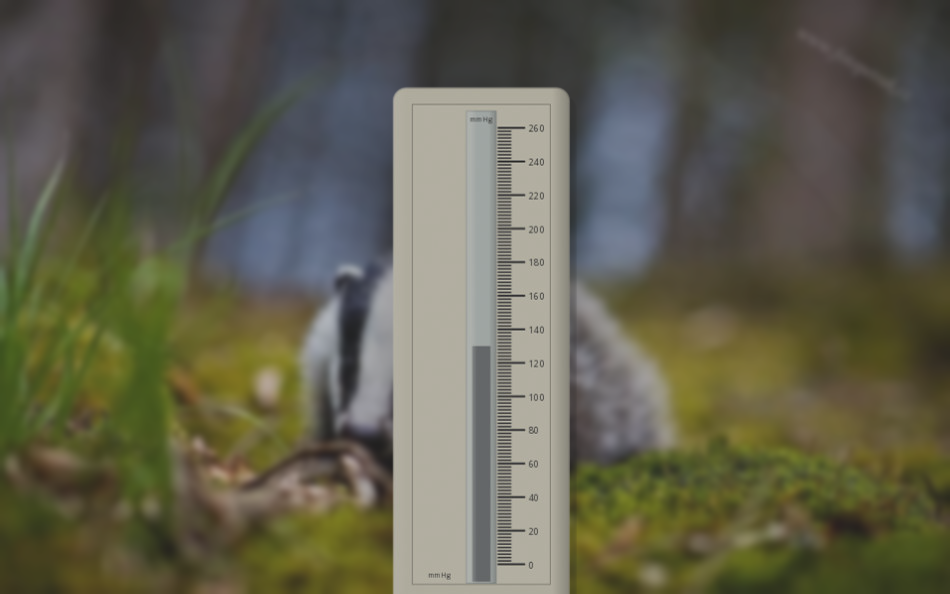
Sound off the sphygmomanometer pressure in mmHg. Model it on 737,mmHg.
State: 130,mmHg
